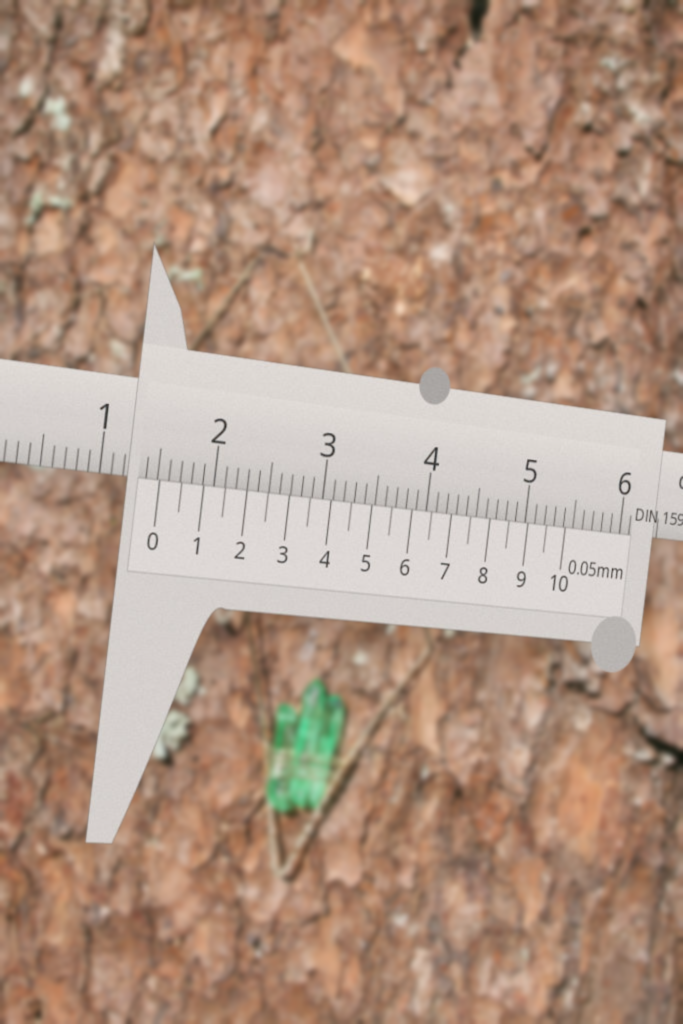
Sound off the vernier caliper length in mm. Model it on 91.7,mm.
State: 15.2,mm
